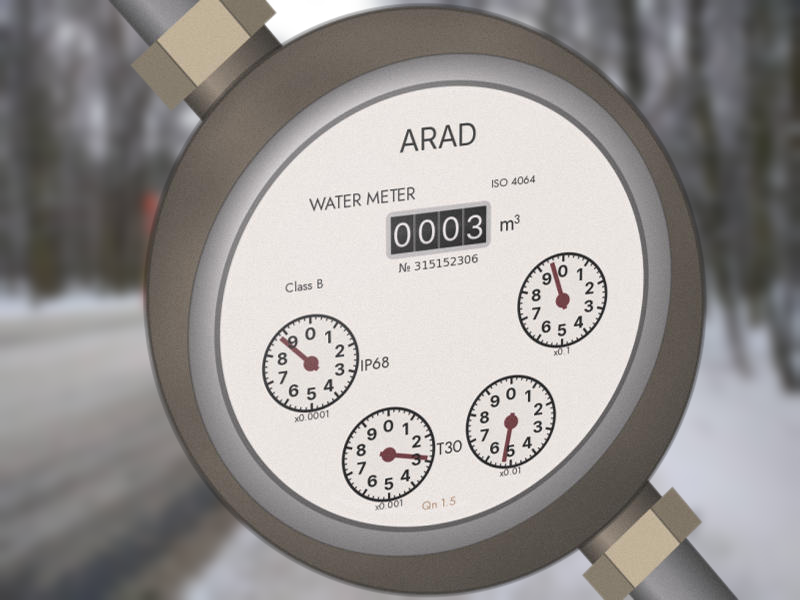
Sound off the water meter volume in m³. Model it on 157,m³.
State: 2.9528,m³
